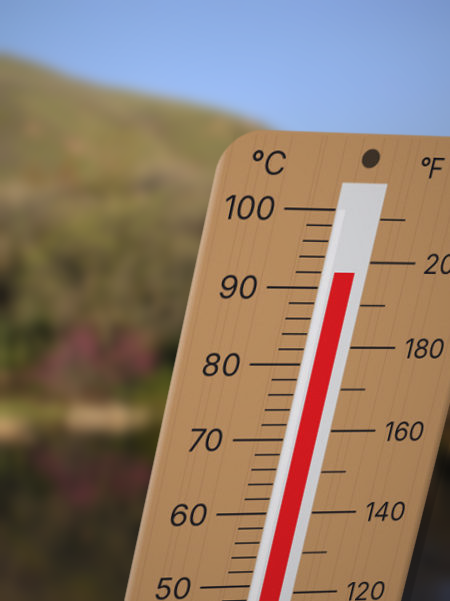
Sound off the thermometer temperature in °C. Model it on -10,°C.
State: 92,°C
